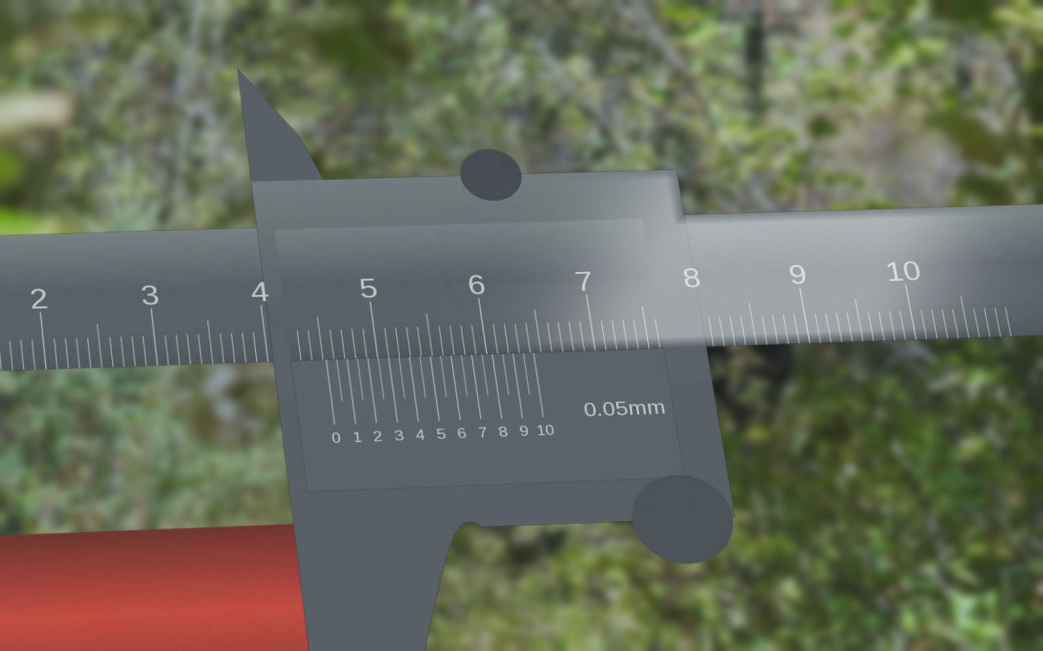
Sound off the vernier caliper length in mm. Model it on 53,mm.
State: 45.3,mm
